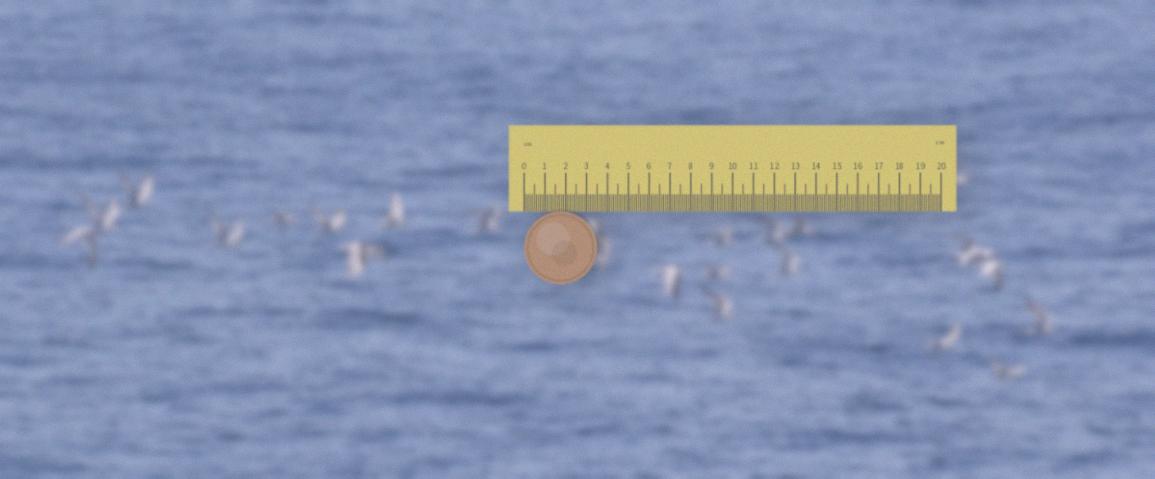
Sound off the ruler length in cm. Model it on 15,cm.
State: 3.5,cm
